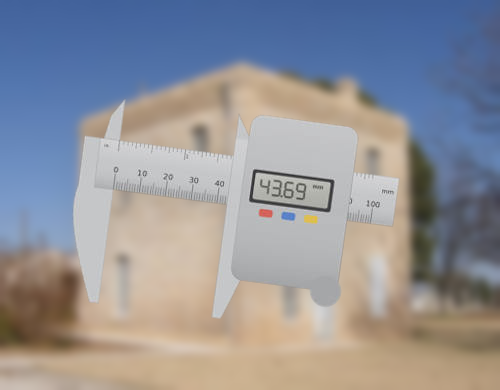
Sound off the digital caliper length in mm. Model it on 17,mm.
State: 43.69,mm
